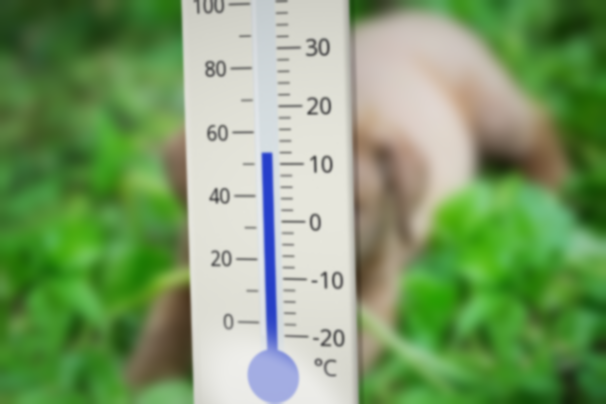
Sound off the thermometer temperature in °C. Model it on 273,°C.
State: 12,°C
